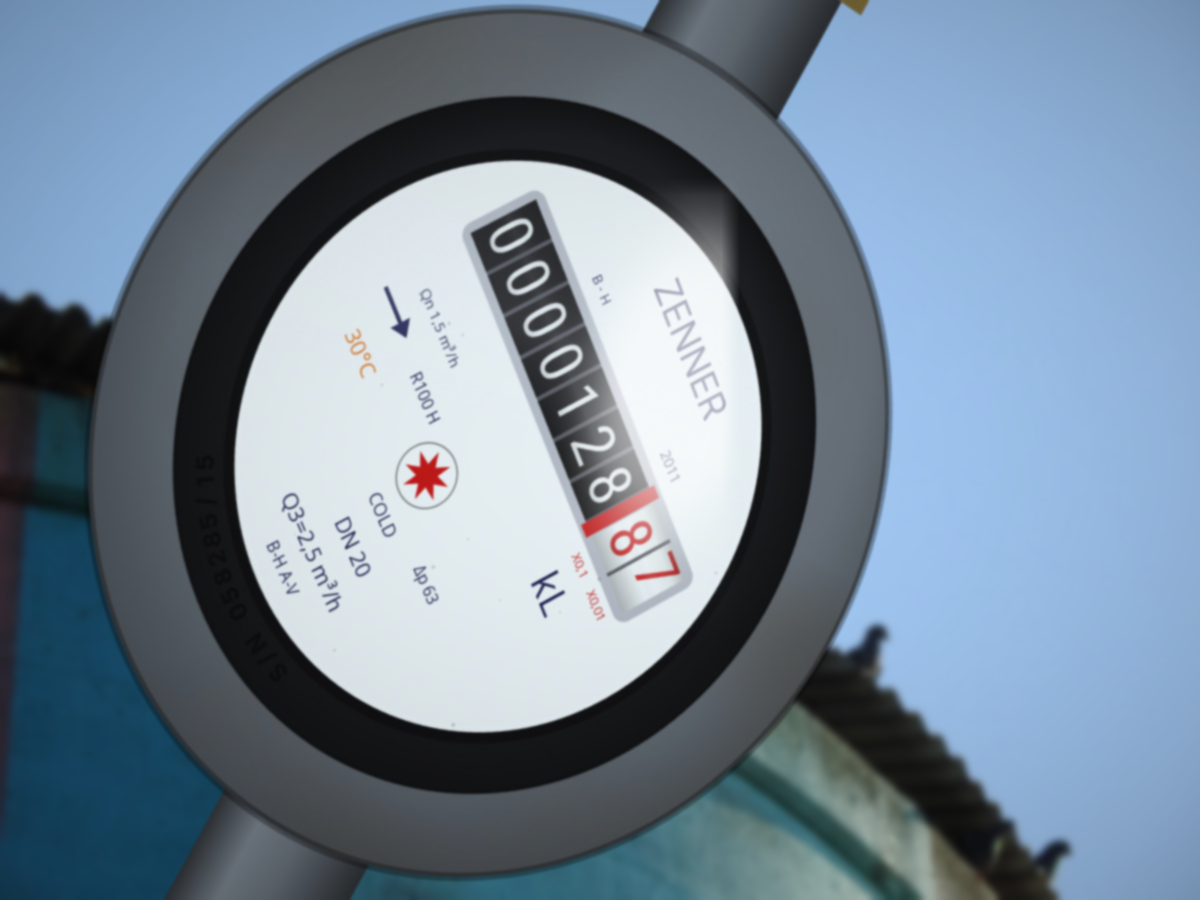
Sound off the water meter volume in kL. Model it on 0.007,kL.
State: 128.87,kL
